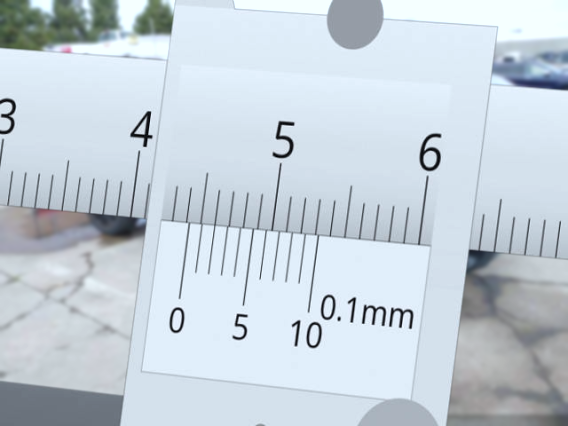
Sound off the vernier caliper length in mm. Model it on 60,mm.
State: 44.2,mm
